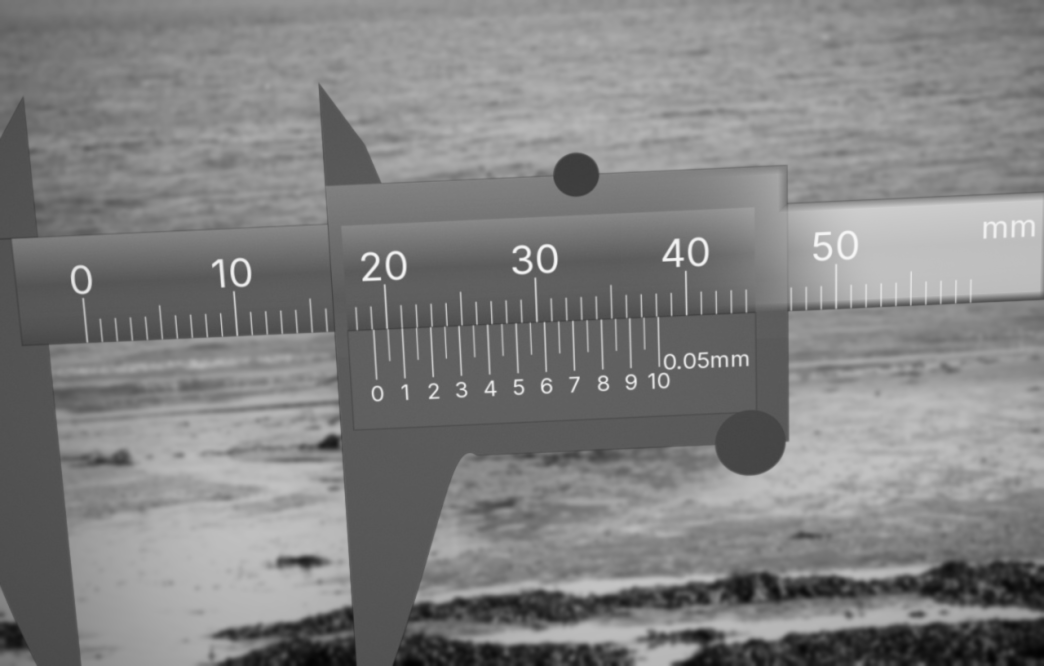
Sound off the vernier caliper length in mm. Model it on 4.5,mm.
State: 19.1,mm
